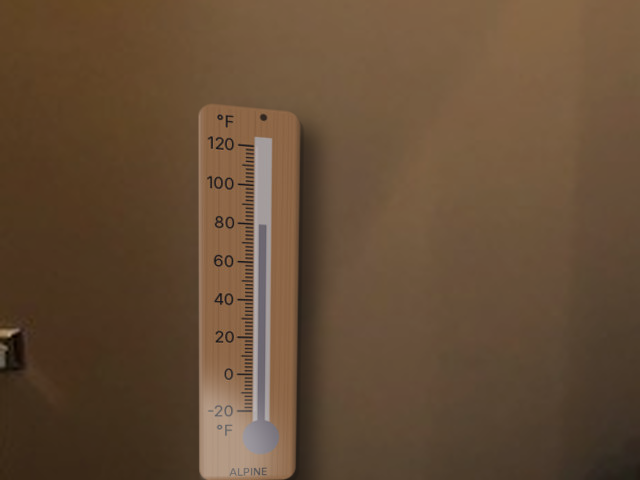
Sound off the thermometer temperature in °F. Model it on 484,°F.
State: 80,°F
